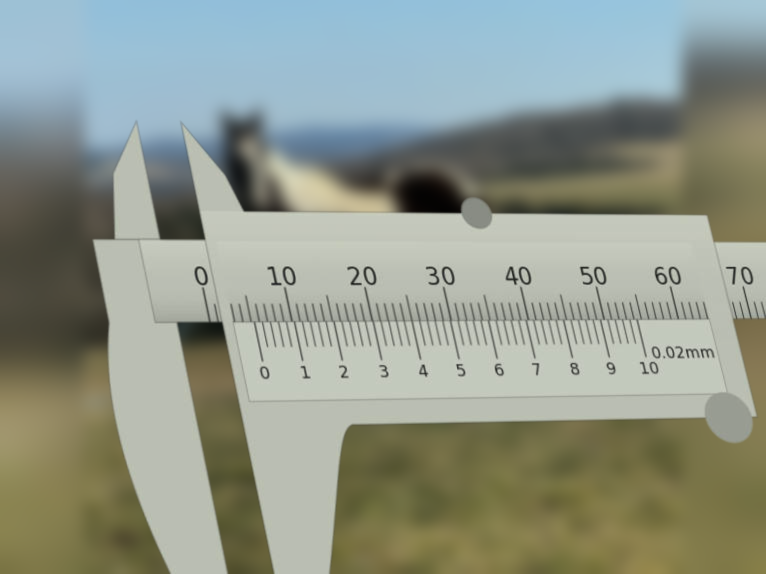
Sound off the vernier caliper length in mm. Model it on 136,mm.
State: 5.4,mm
